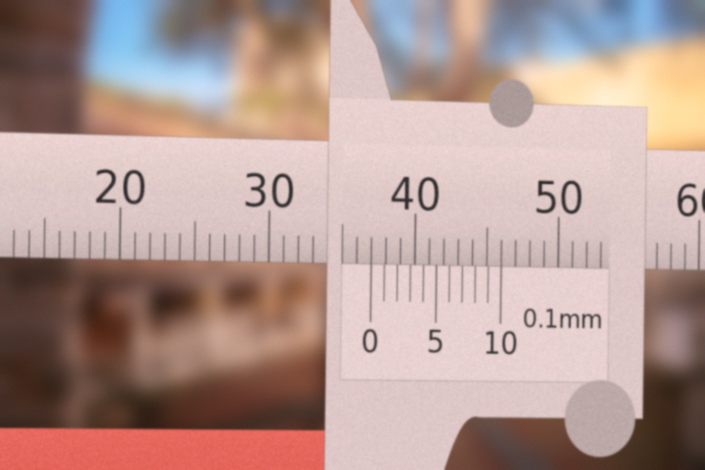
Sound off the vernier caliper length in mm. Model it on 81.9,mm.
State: 37.0,mm
